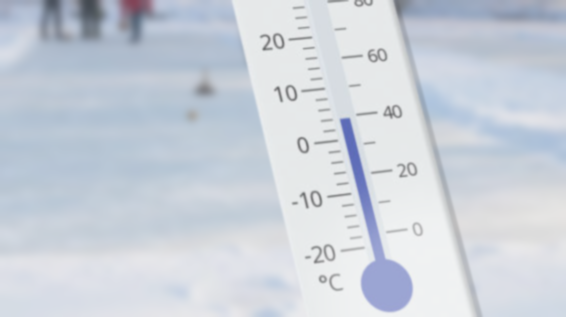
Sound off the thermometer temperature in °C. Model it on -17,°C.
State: 4,°C
